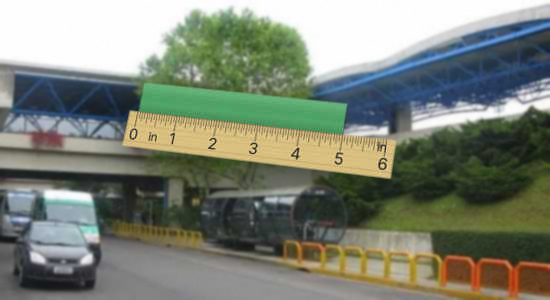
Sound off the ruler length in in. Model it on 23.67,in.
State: 5,in
